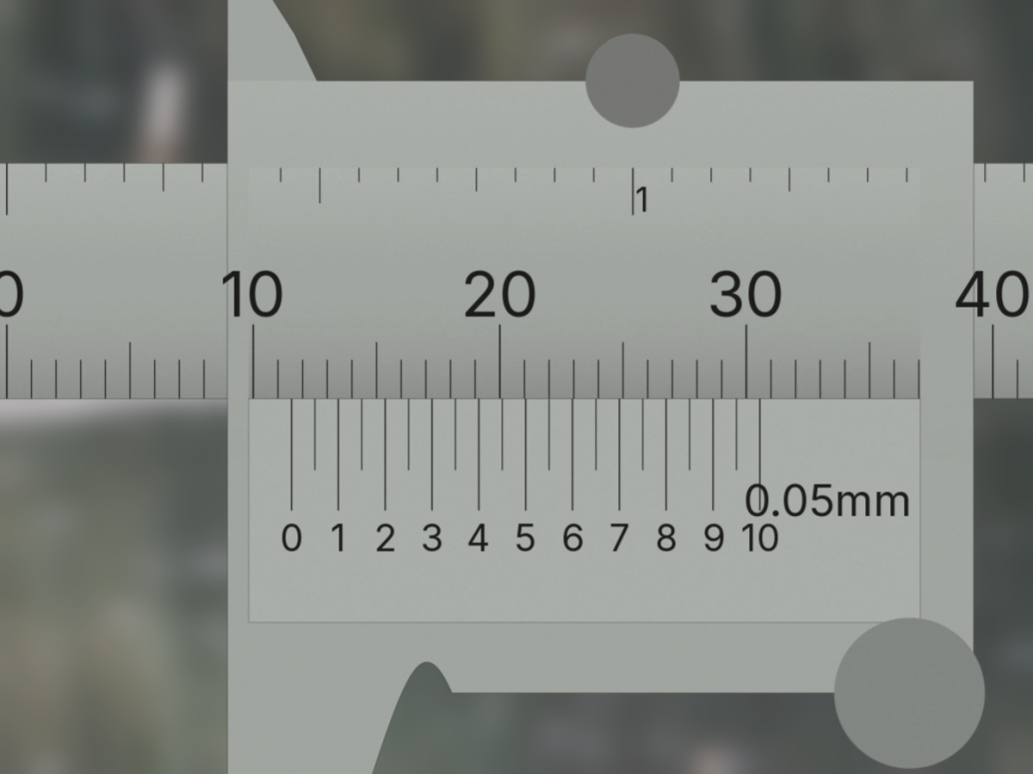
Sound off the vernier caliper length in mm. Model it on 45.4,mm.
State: 11.55,mm
